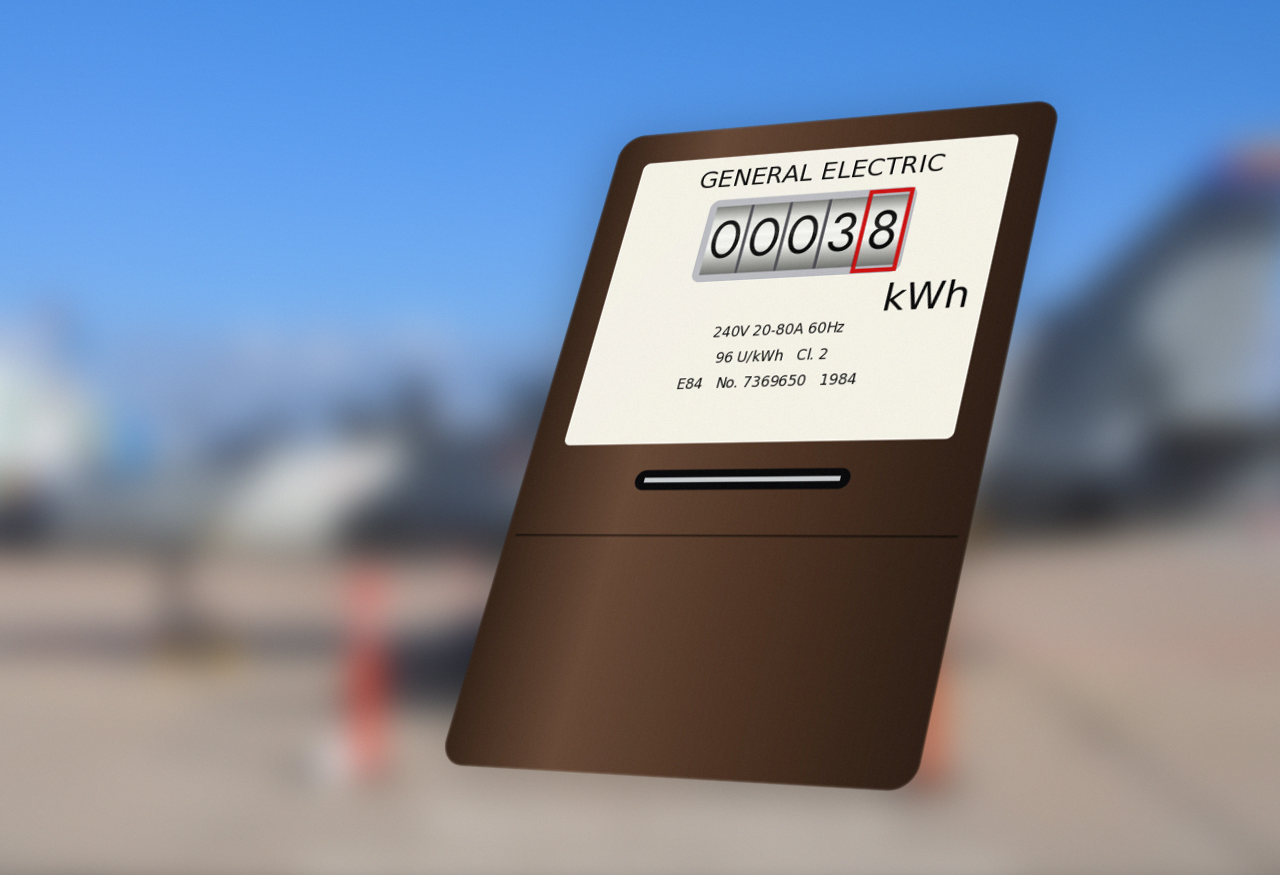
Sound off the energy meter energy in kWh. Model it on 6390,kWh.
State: 3.8,kWh
